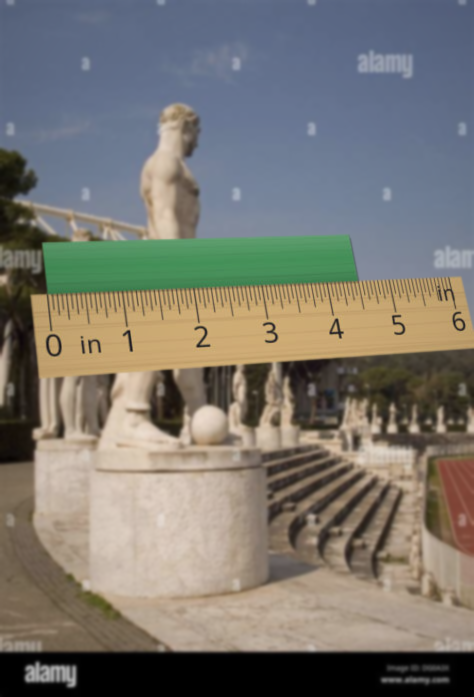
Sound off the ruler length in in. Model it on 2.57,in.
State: 4.5,in
